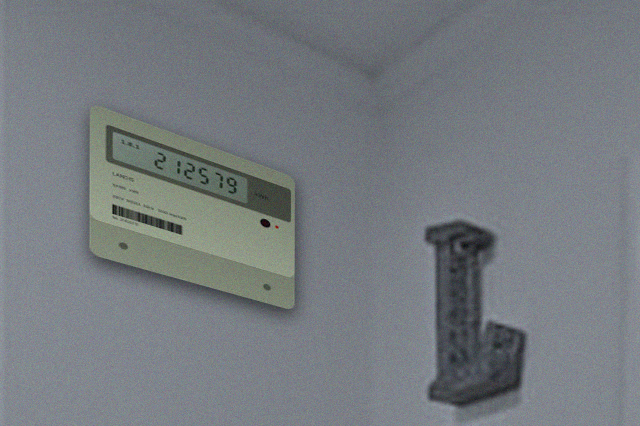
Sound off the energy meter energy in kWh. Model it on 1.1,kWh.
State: 212579,kWh
